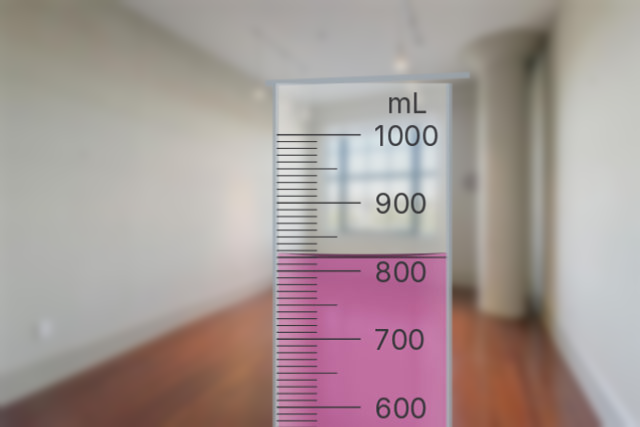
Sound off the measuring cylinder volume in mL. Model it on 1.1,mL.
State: 820,mL
